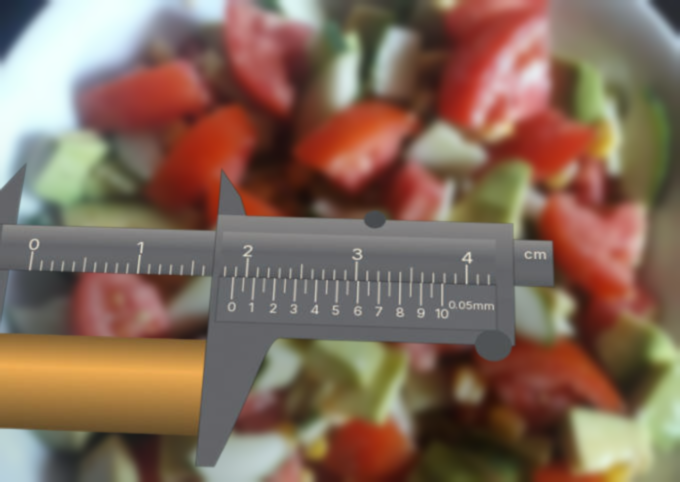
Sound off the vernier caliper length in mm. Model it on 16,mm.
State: 18.8,mm
